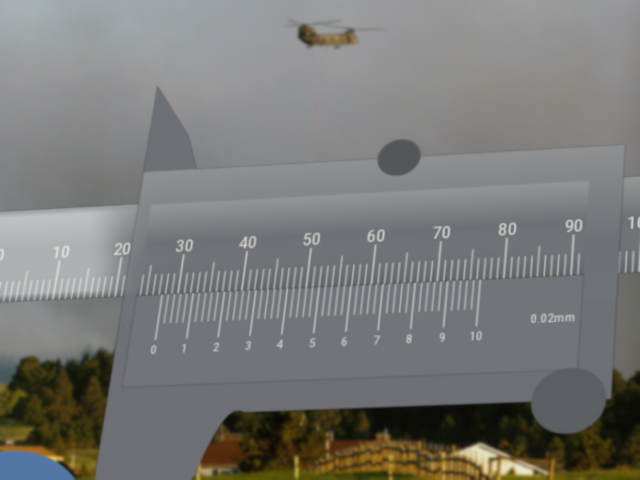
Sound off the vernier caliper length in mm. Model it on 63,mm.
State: 27.5,mm
